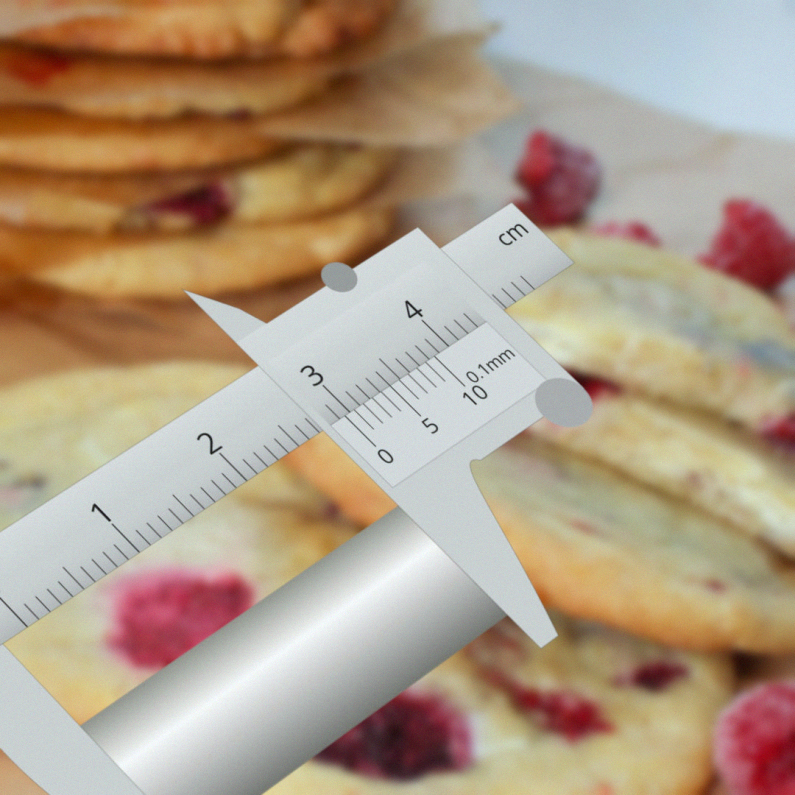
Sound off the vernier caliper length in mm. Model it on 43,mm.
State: 29.5,mm
